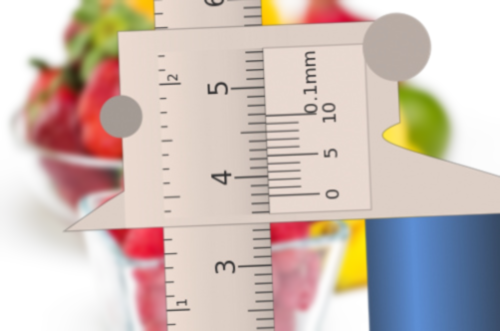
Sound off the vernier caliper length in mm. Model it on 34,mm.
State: 37.8,mm
